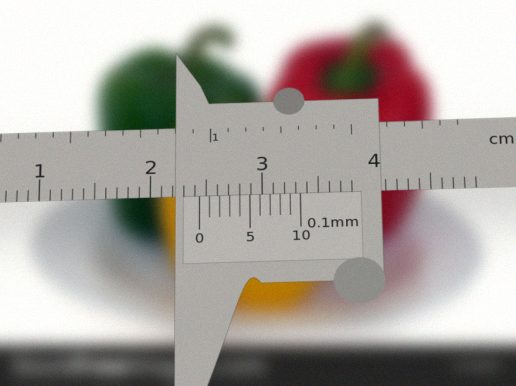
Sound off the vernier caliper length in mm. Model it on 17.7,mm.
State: 24.4,mm
